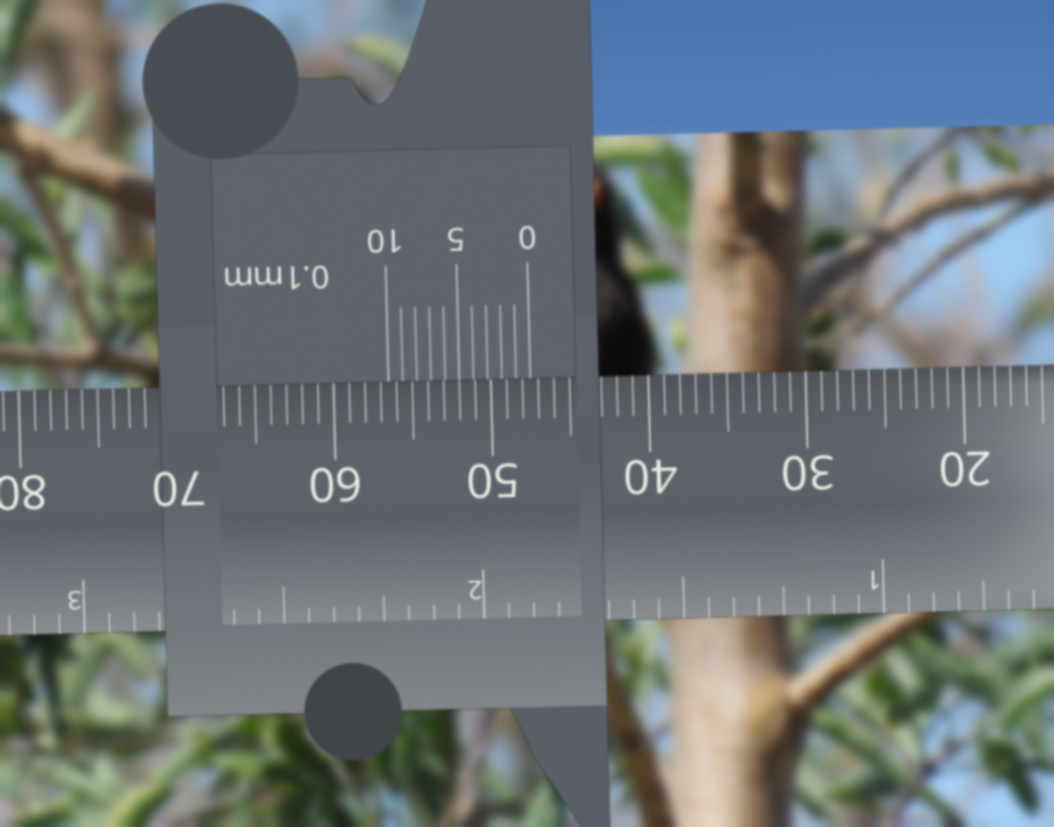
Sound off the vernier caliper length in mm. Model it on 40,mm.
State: 47.5,mm
